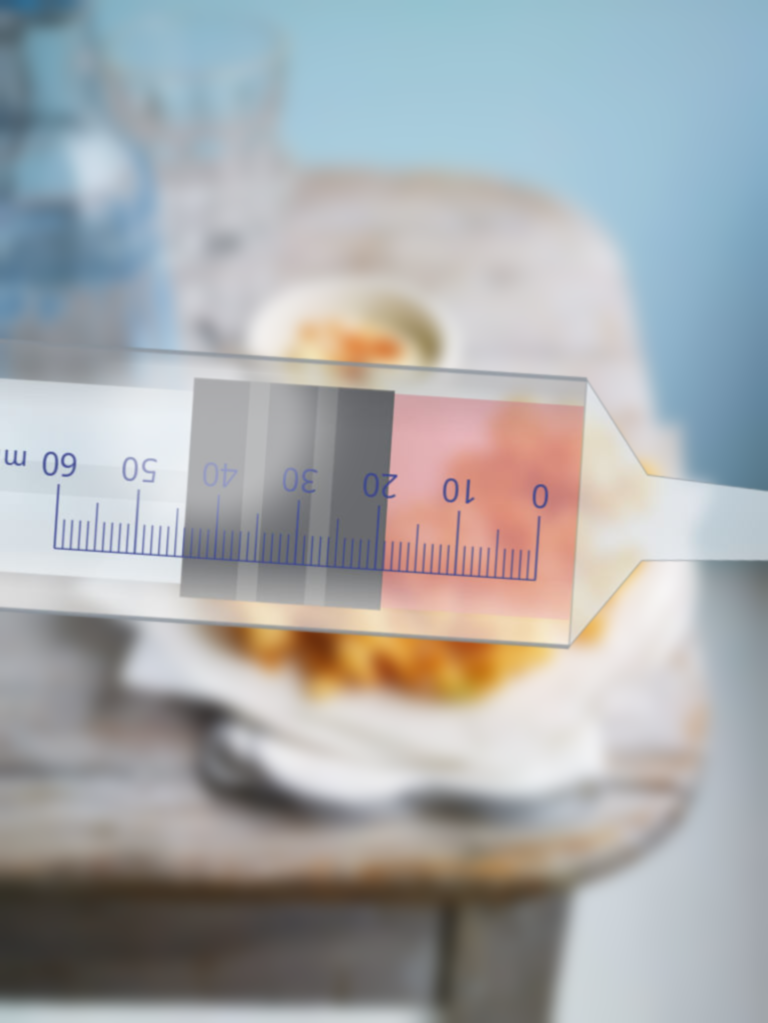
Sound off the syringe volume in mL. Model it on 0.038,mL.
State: 19,mL
